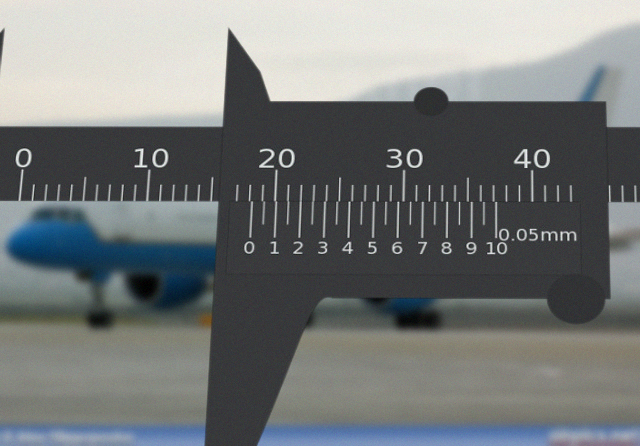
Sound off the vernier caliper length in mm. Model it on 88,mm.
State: 18.2,mm
